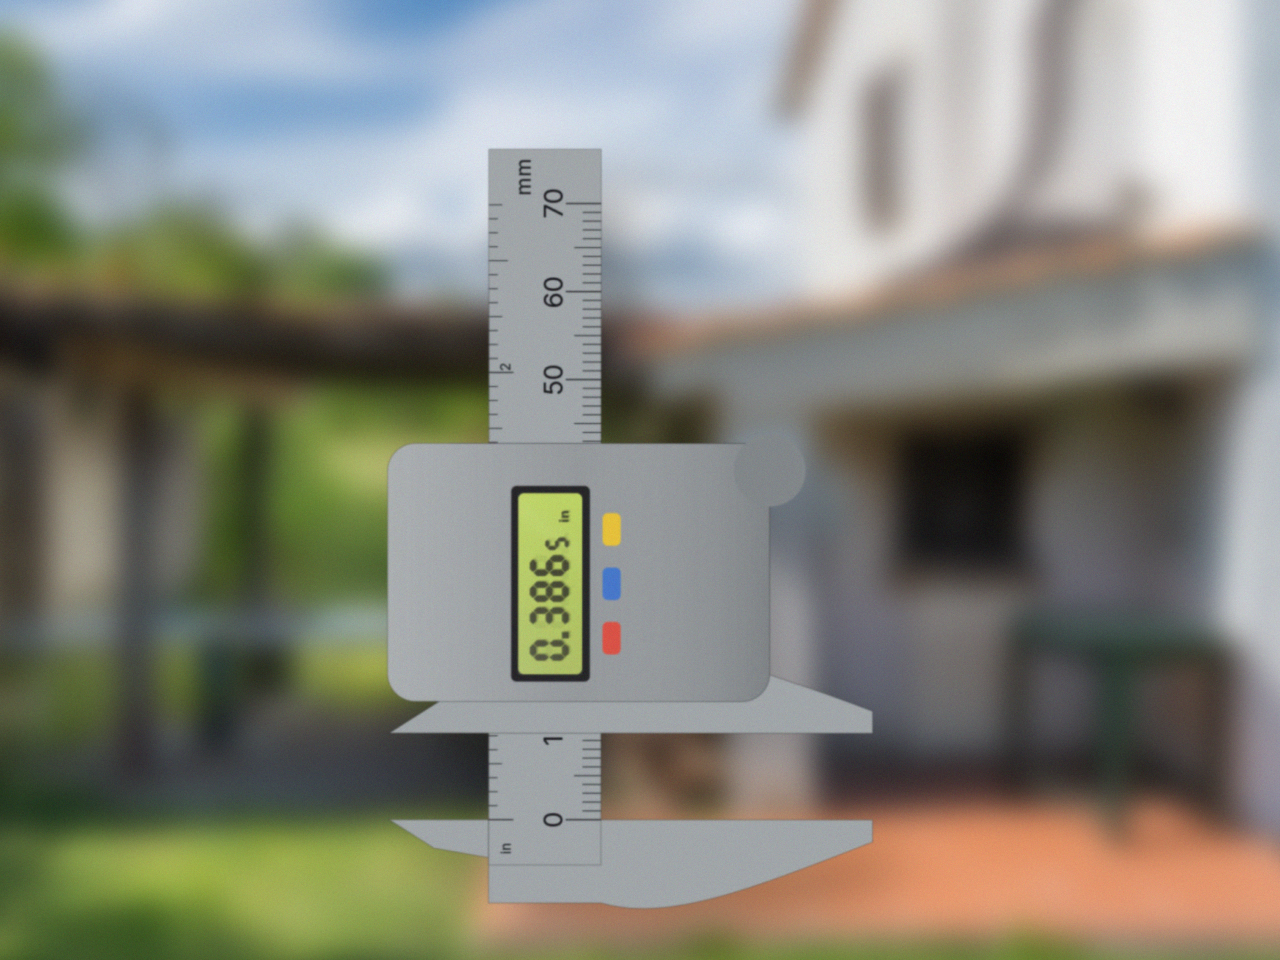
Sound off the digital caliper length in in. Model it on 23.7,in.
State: 0.3865,in
